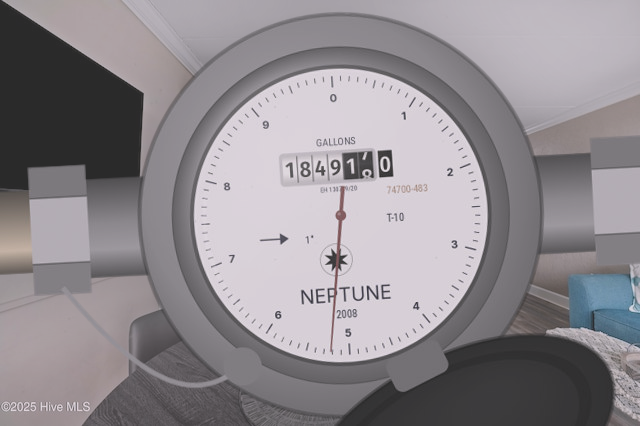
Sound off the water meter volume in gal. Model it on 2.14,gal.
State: 1849175.2,gal
